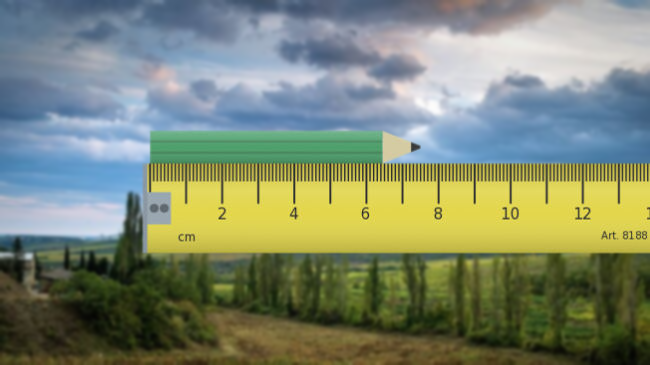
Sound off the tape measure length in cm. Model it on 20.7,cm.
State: 7.5,cm
